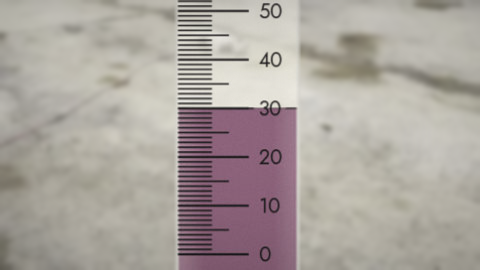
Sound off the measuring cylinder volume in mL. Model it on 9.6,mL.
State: 30,mL
